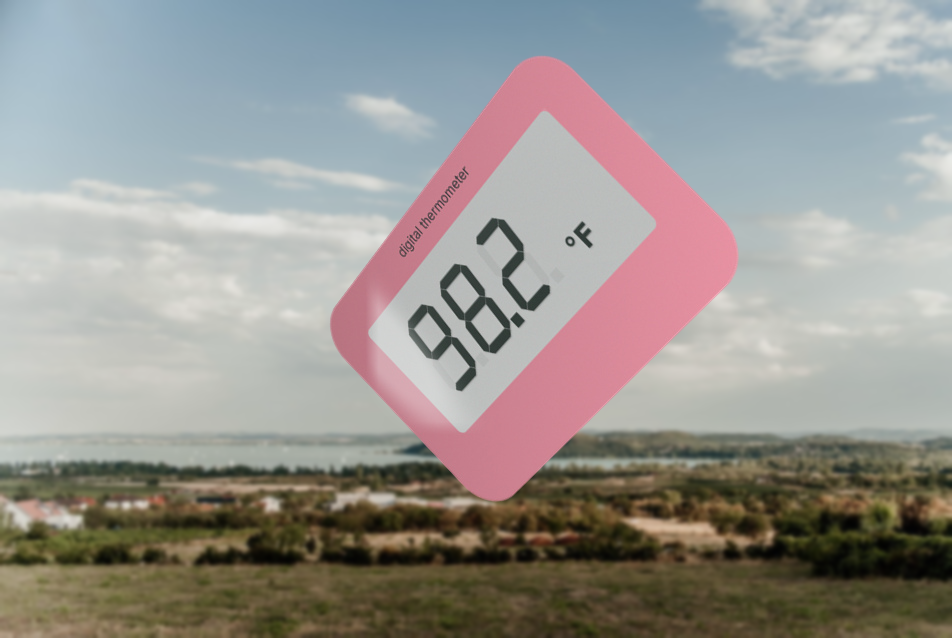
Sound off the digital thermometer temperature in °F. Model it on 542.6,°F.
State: 98.2,°F
